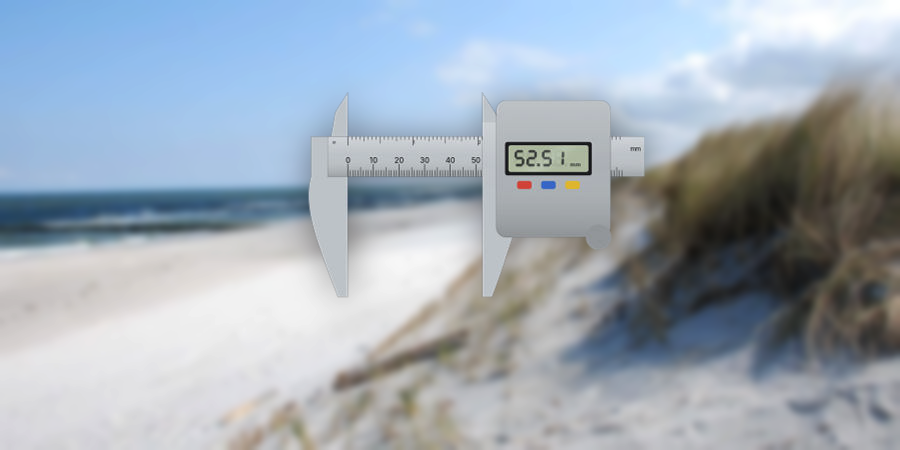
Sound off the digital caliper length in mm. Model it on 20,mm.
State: 52.51,mm
